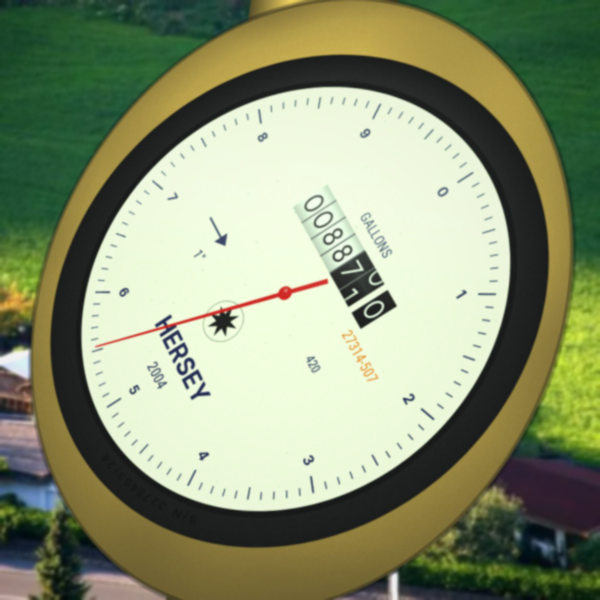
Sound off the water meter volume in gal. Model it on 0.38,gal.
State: 88705.5,gal
